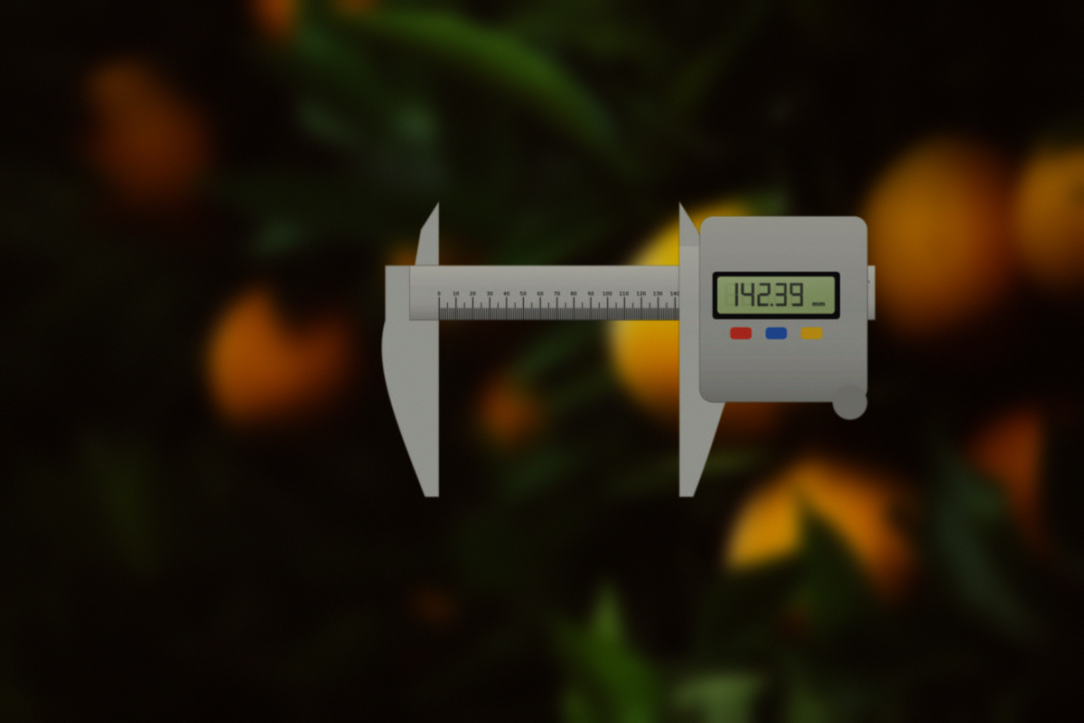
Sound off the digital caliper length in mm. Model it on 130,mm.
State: 142.39,mm
